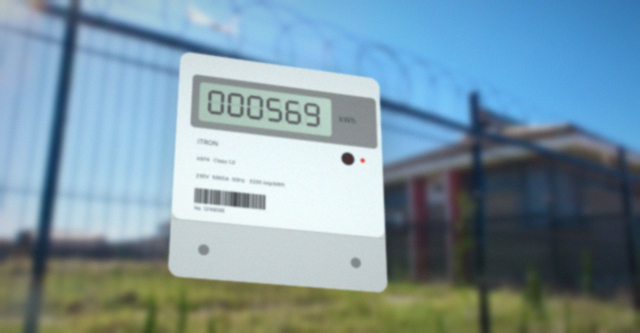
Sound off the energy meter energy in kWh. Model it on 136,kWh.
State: 569,kWh
